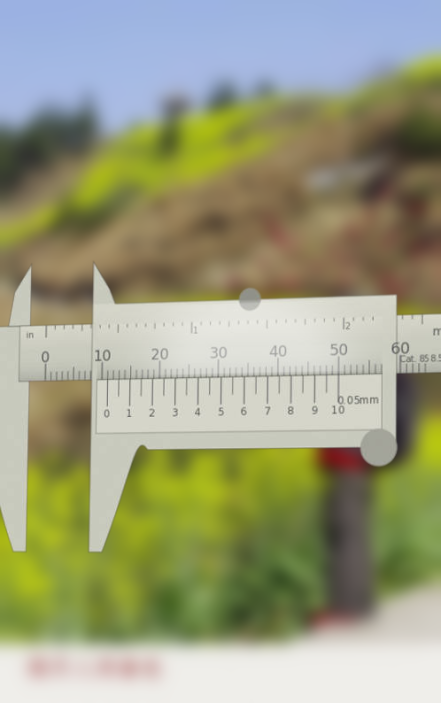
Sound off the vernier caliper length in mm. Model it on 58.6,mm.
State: 11.0,mm
